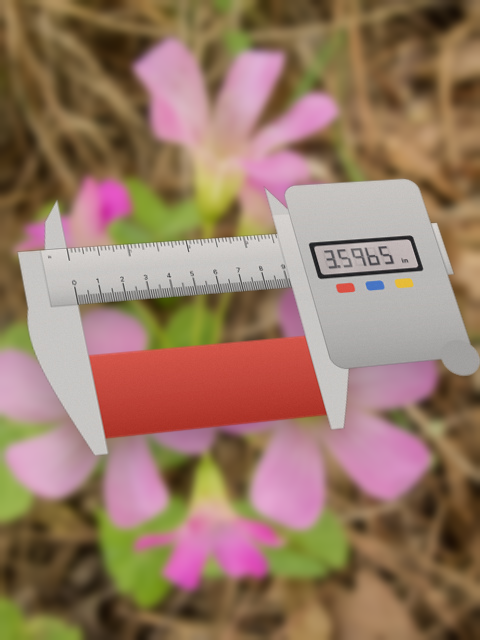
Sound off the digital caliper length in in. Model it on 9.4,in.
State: 3.5965,in
